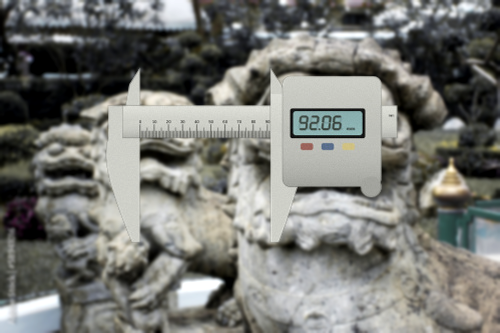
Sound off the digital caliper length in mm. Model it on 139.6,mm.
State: 92.06,mm
